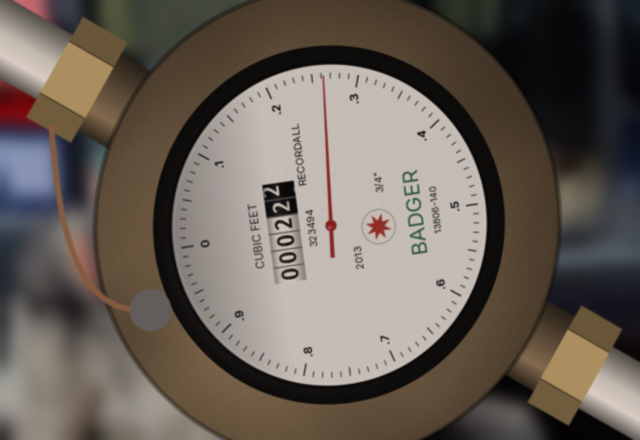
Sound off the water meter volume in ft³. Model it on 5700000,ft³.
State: 222.26,ft³
